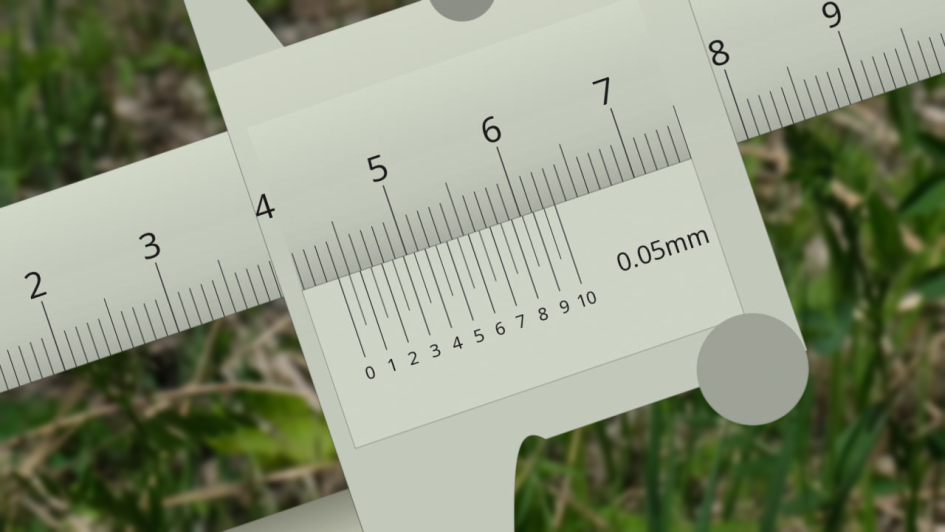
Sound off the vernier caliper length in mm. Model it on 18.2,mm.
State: 44.0,mm
